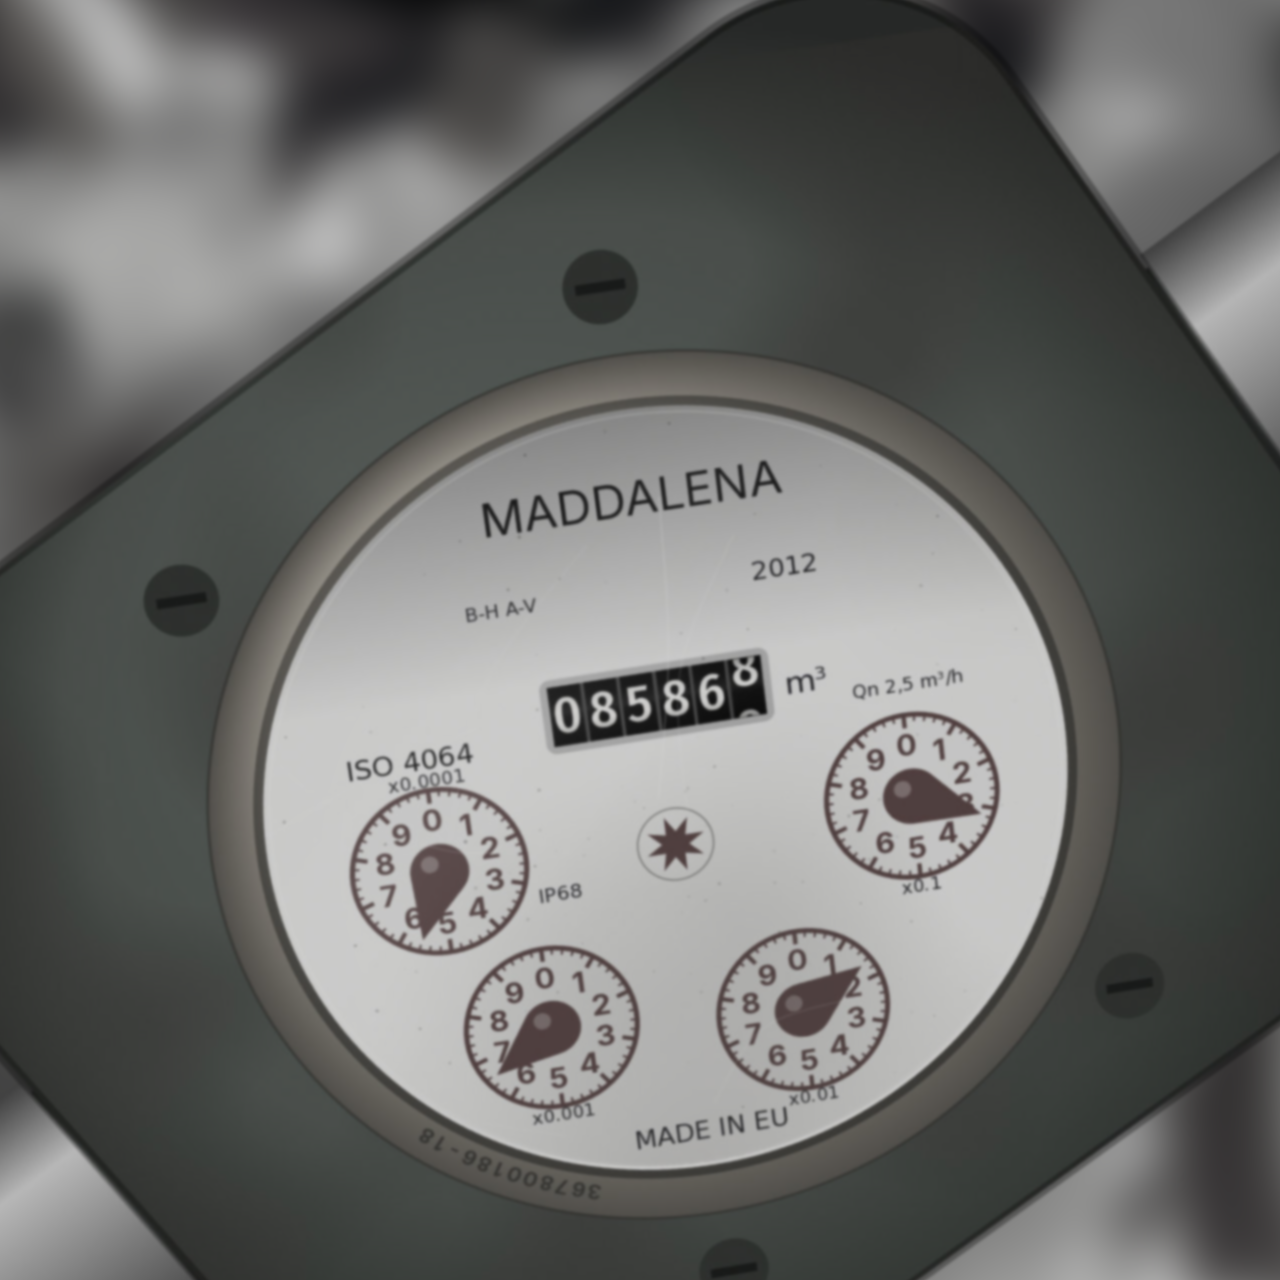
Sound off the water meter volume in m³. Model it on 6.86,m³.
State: 85868.3165,m³
